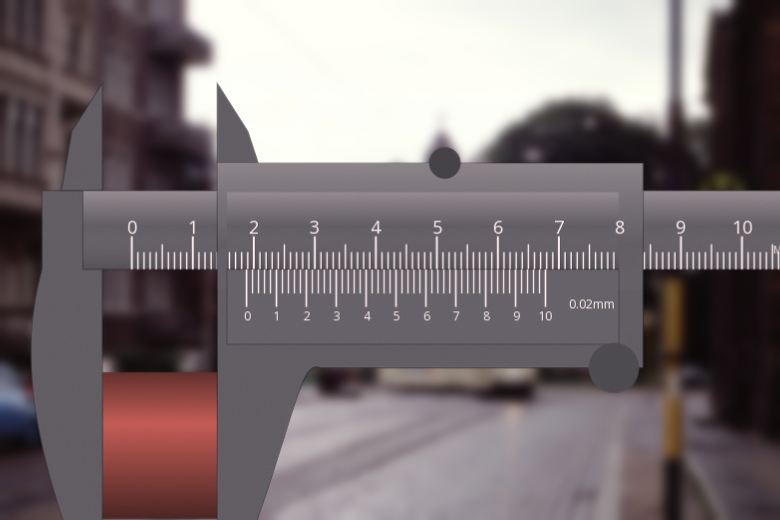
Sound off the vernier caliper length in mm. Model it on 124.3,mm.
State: 18.8,mm
